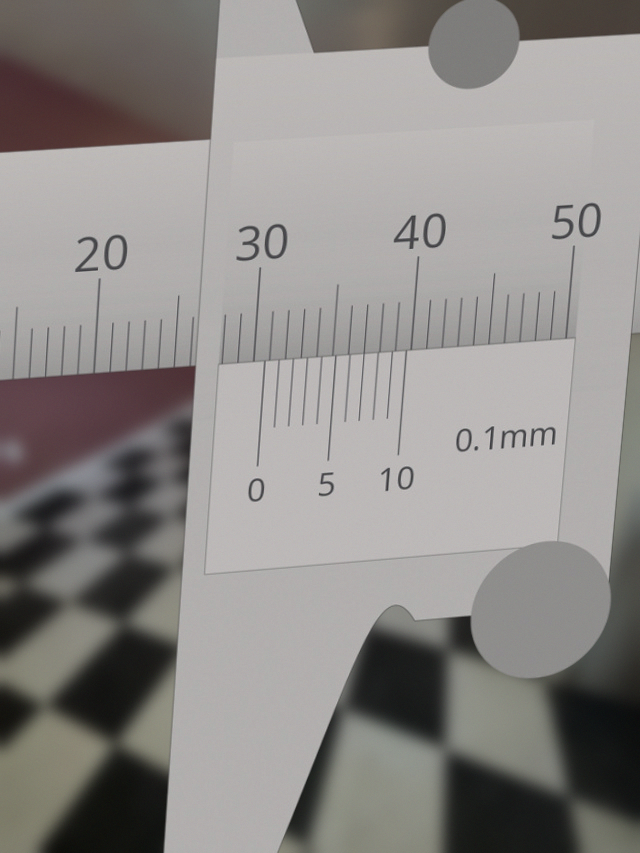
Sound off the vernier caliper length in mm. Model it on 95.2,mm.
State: 30.7,mm
